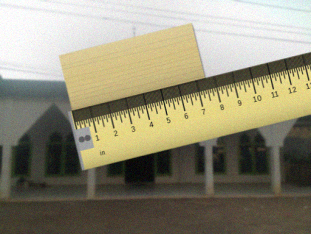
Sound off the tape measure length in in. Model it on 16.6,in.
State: 7.5,in
